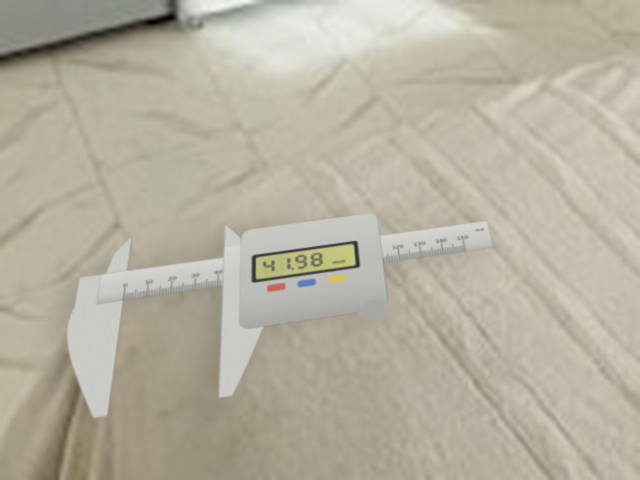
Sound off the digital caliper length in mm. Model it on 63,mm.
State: 41.98,mm
